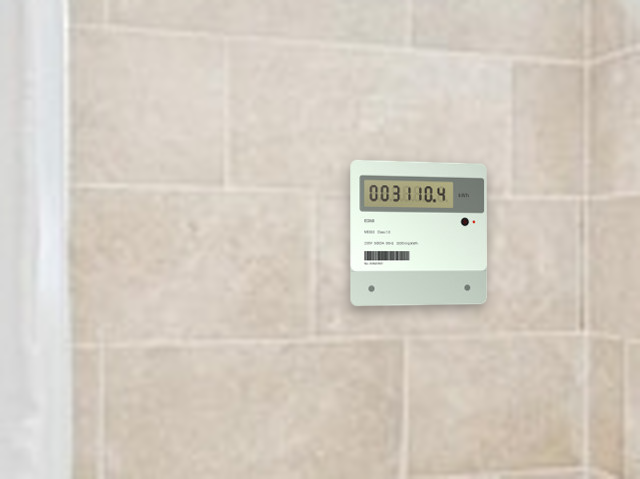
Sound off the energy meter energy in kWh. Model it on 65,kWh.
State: 3110.4,kWh
